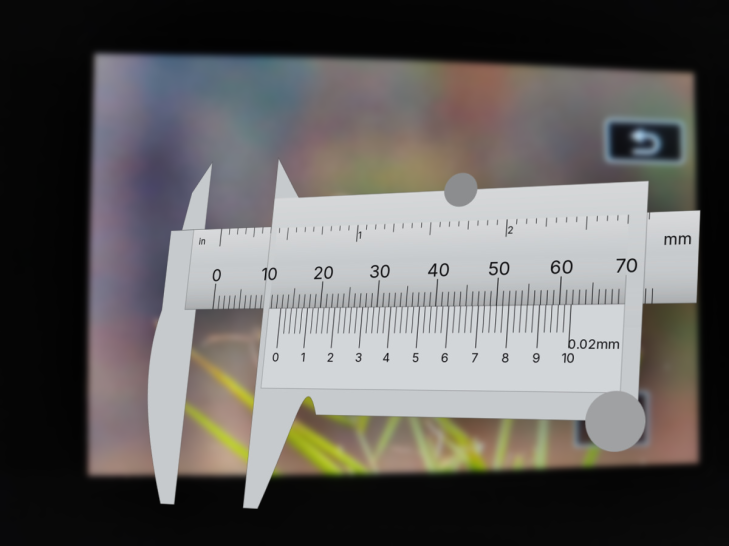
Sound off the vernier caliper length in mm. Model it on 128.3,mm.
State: 12.8,mm
